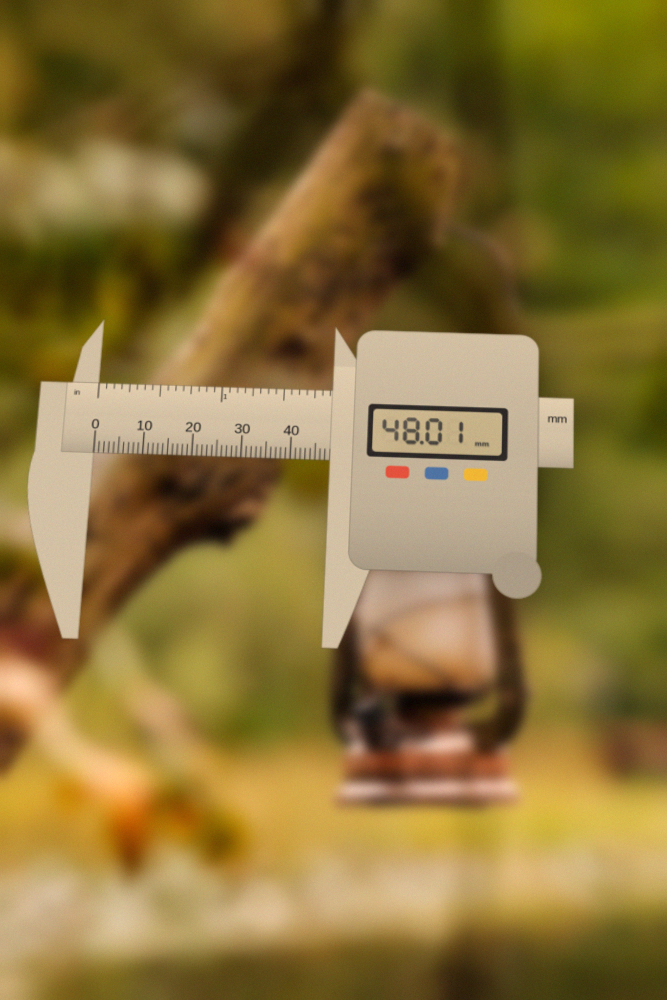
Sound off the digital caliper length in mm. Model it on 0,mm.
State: 48.01,mm
